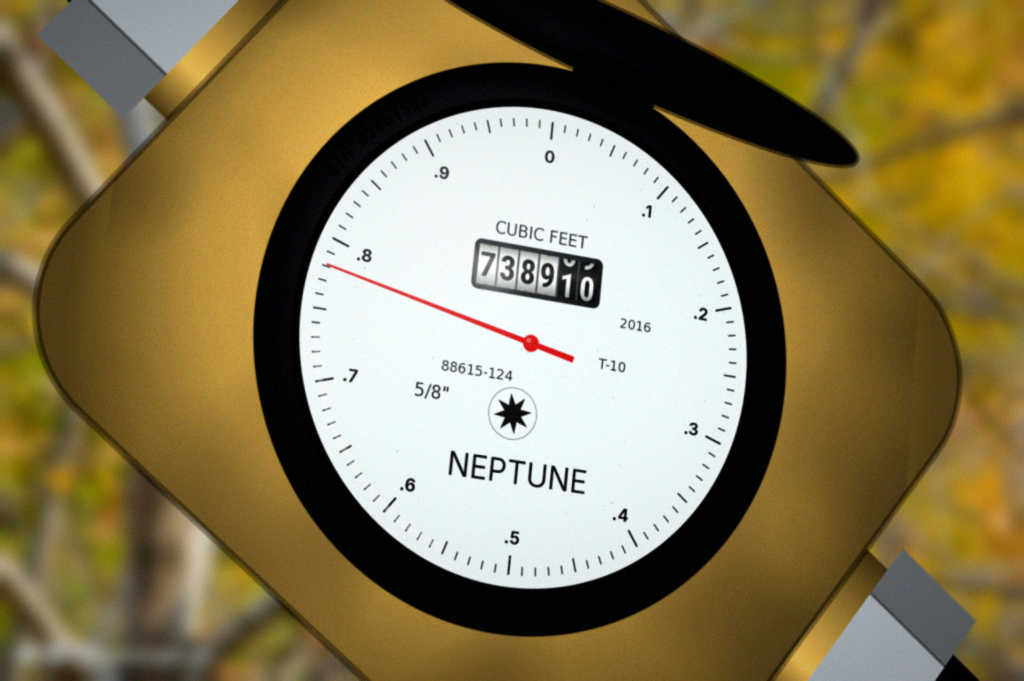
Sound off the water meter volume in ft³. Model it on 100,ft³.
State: 738909.78,ft³
